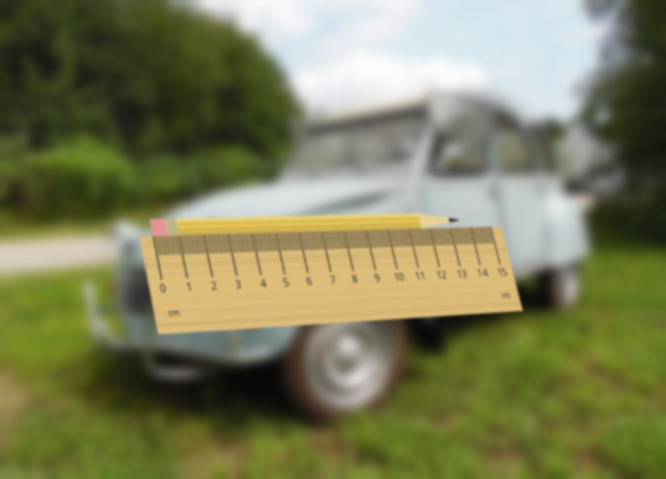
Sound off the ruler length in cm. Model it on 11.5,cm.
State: 13.5,cm
